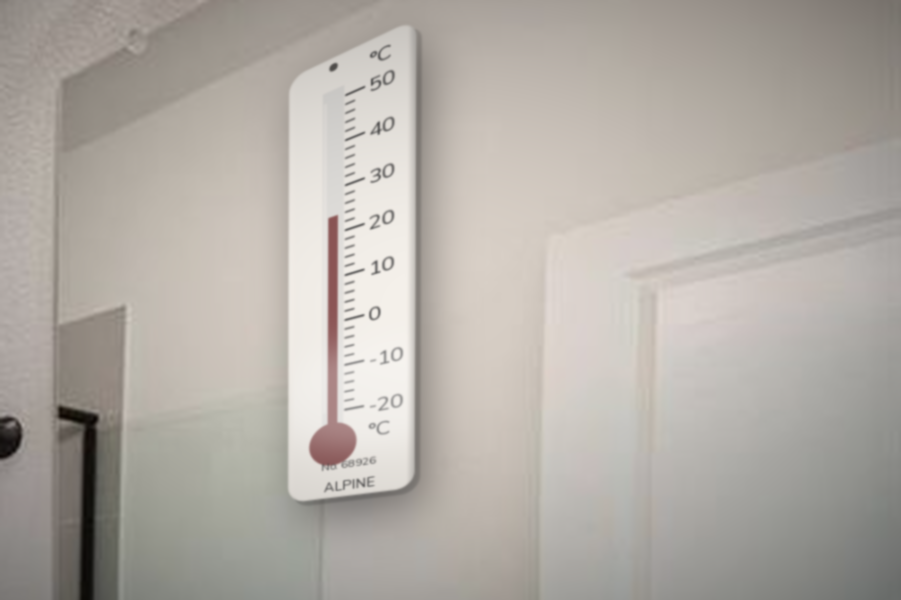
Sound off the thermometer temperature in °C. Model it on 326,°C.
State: 24,°C
